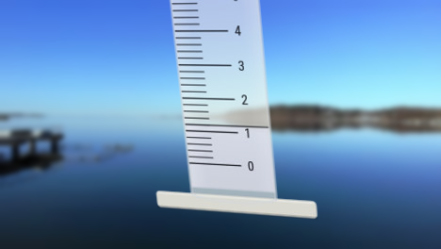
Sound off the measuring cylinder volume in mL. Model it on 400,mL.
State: 1.2,mL
